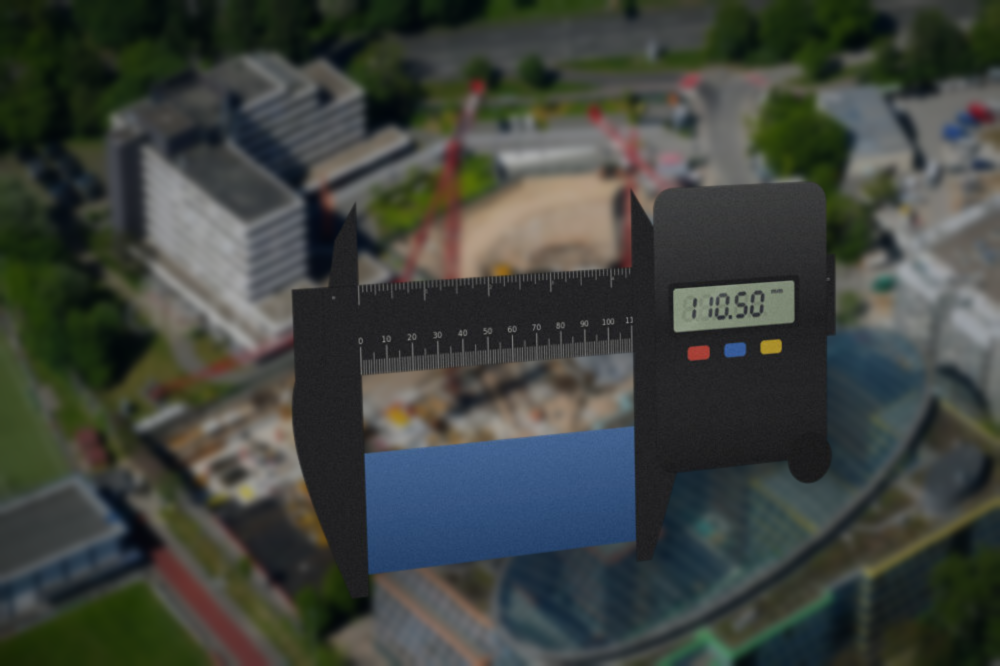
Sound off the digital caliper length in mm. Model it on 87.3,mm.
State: 110.50,mm
